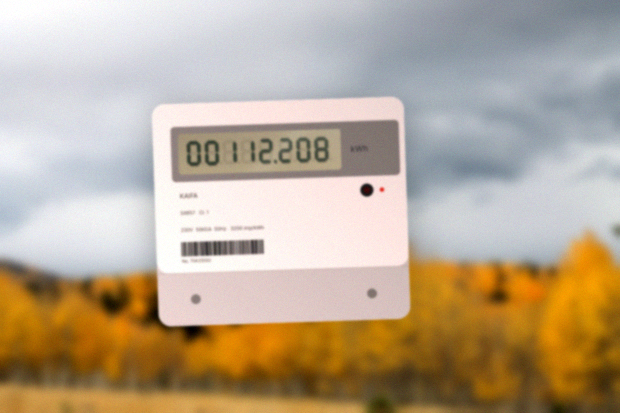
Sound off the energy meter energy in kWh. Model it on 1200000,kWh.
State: 112.208,kWh
